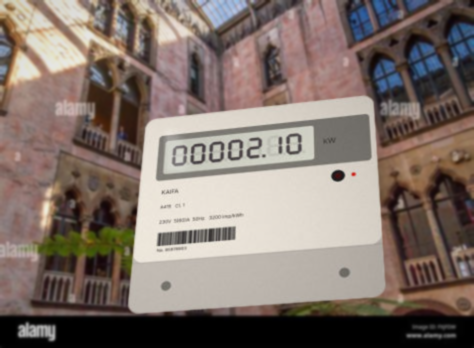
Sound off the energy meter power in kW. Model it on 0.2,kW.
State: 2.10,kW
